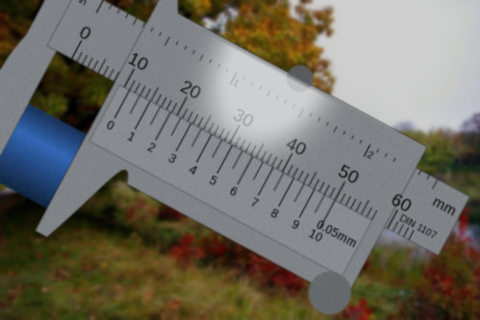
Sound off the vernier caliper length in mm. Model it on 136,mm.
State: 11.0,mm
